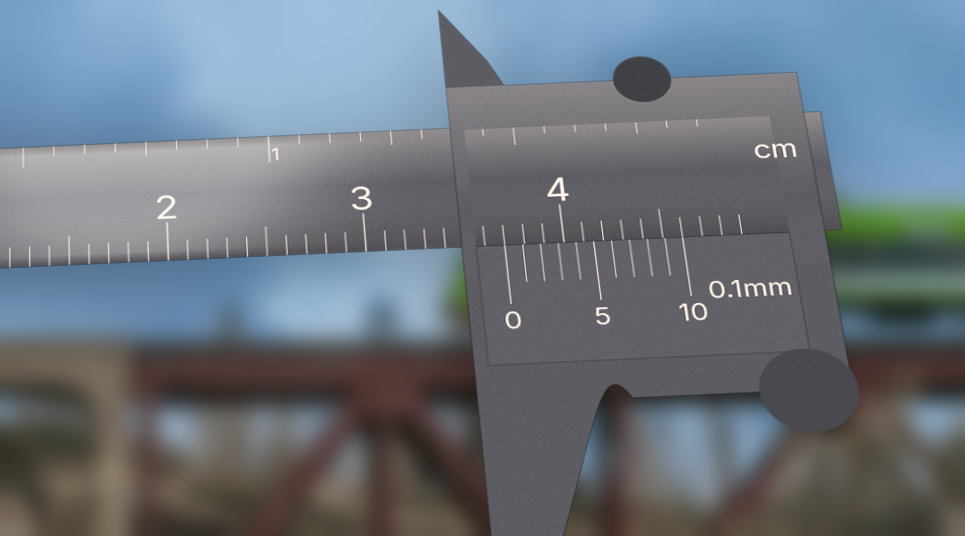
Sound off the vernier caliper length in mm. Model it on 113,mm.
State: 37.0,mm
